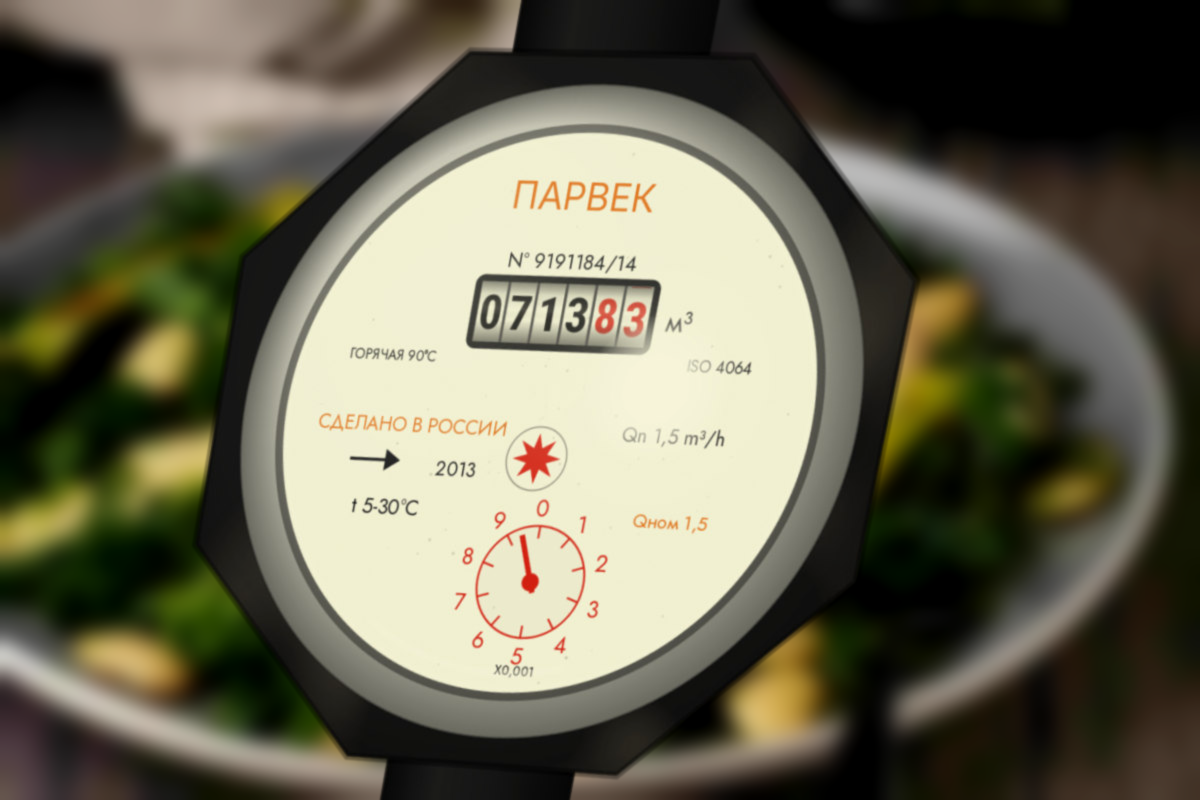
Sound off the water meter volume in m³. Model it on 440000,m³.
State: 713.829,m³
